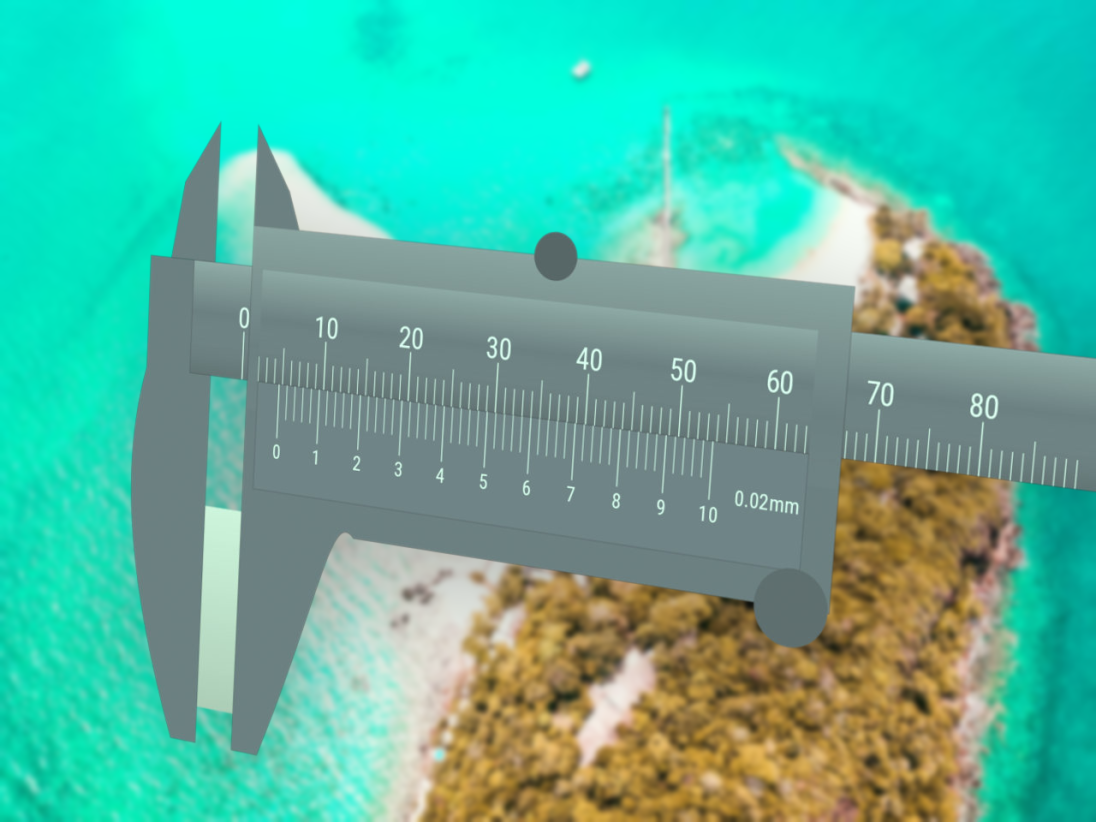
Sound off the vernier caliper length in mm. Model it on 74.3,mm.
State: 4.6,mm
